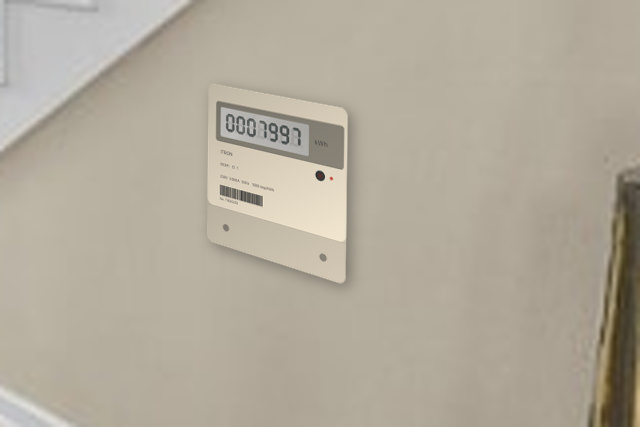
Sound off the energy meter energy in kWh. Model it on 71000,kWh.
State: 7997,kWh
